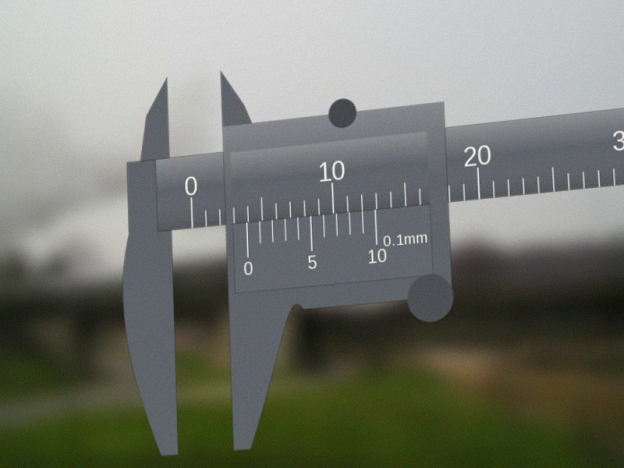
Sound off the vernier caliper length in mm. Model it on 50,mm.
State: 3.9,mm
